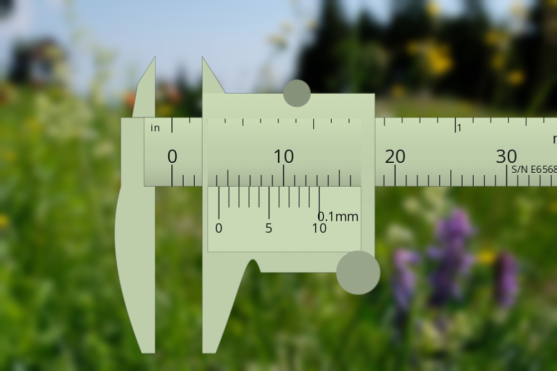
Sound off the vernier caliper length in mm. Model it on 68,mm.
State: 4.2,mm
